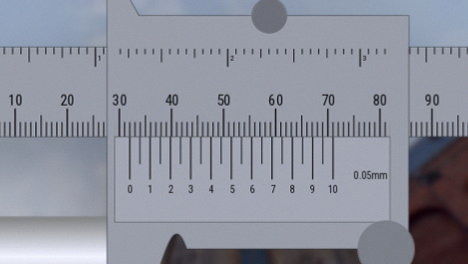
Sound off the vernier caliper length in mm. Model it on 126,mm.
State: 32.0,mm
